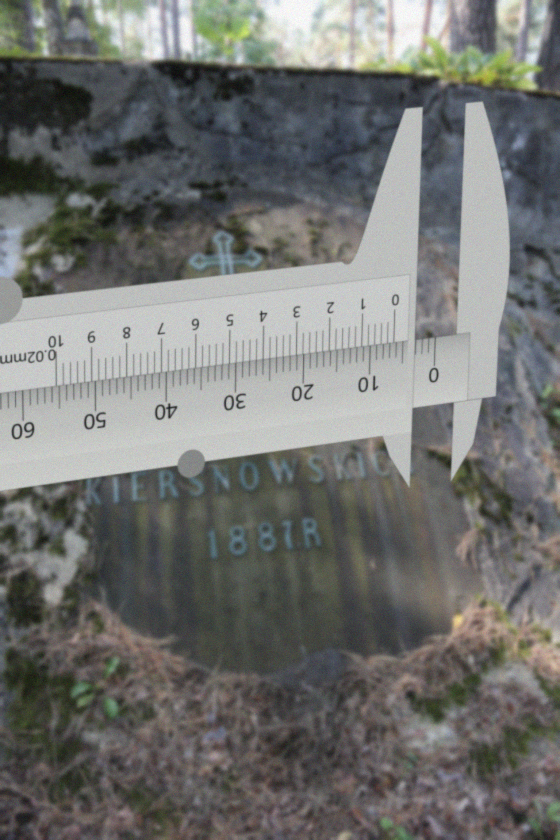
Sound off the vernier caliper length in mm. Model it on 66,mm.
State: 6.4,mm
